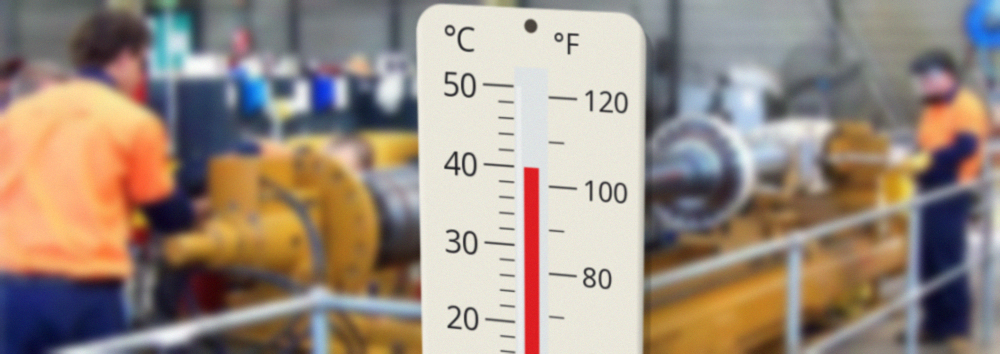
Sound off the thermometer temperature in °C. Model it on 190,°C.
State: 40,°C
